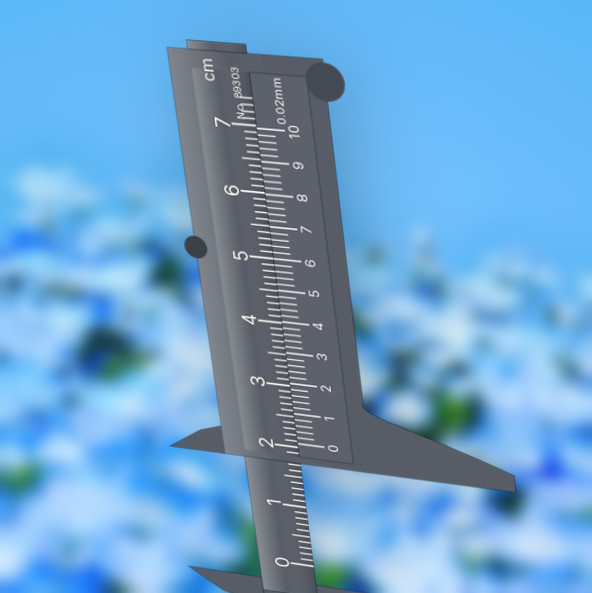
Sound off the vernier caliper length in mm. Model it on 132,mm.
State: 20.6,mm
